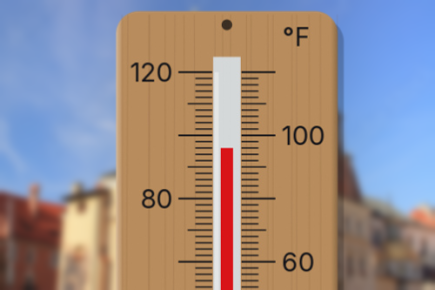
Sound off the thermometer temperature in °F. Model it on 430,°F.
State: 96,°F
